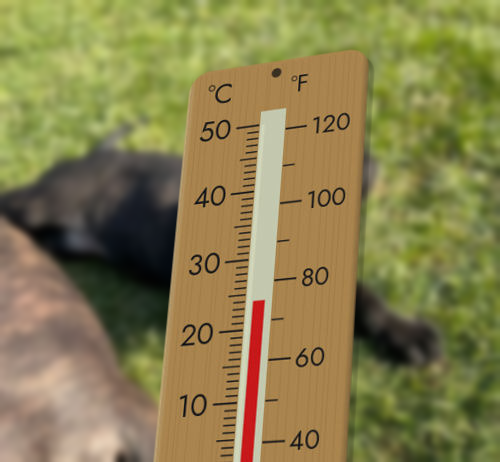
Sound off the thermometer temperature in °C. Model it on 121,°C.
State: 24,°C
